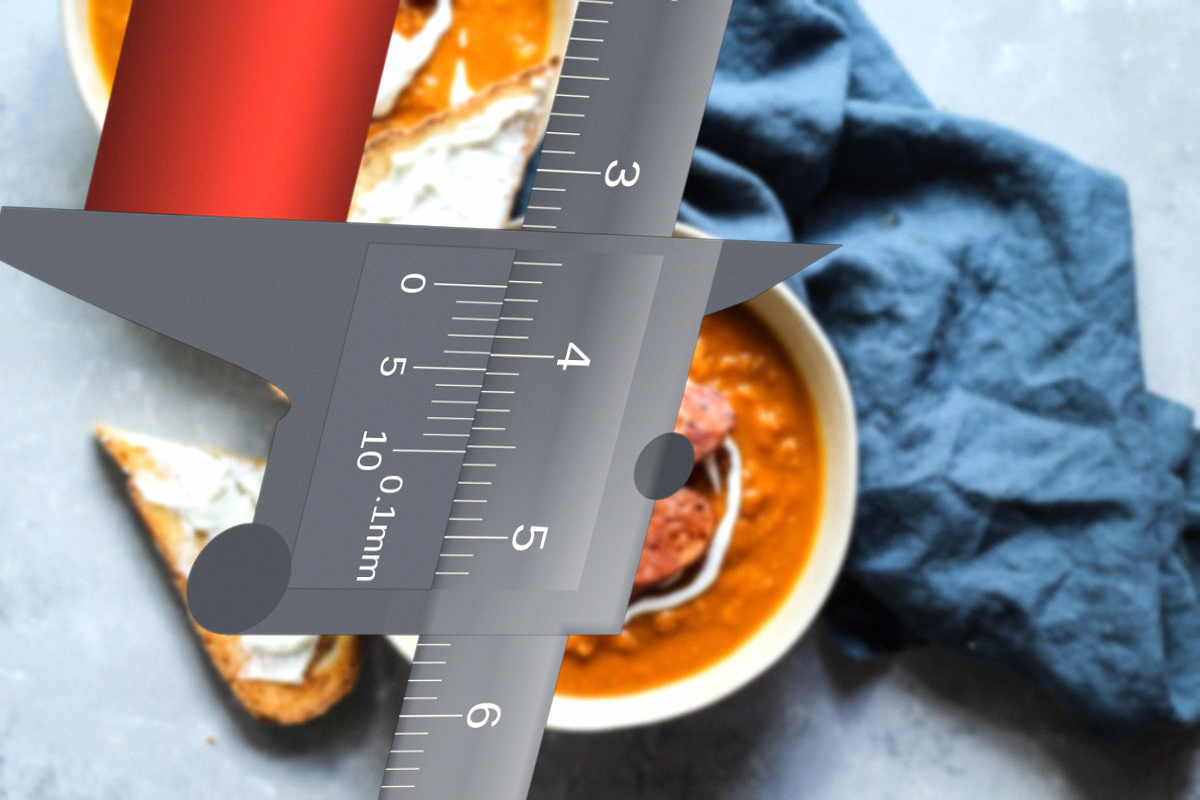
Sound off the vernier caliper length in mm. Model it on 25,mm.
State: 36.3,mm
